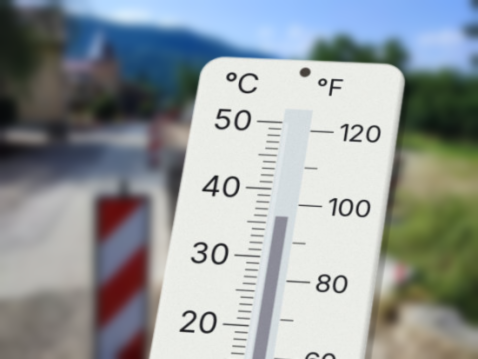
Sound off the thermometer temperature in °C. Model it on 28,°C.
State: 36,°C
